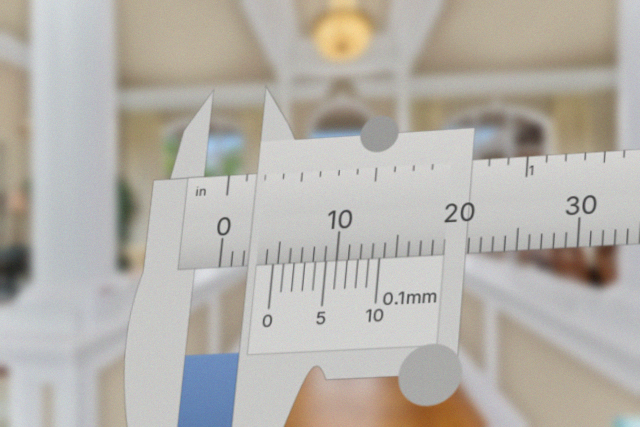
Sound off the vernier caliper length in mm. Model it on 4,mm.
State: 4.6,mm
